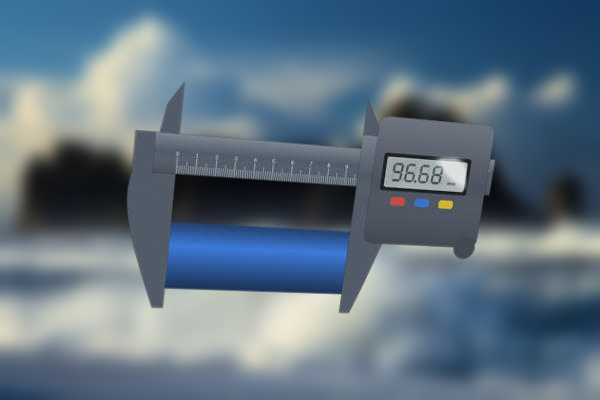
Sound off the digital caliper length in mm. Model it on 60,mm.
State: 96.68,mm
